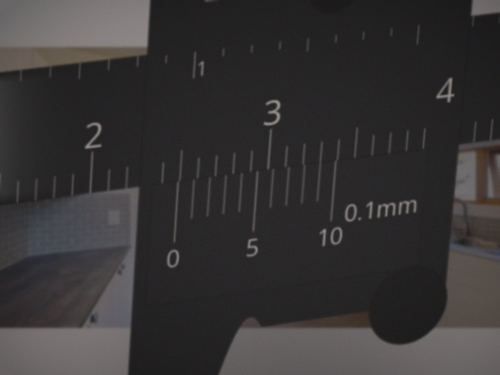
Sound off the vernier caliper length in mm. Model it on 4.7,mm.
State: 24.9,mm
